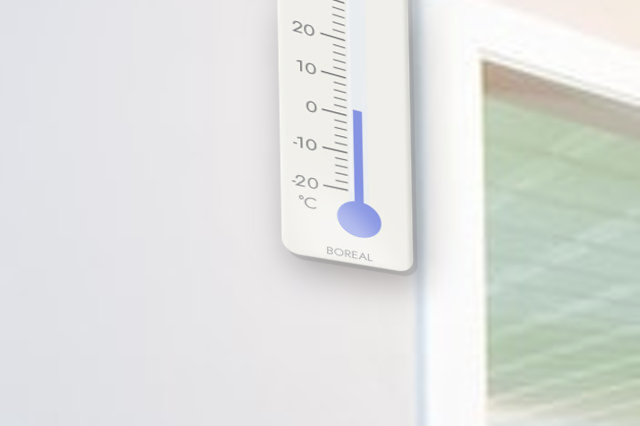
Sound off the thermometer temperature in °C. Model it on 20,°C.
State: 2,°C
